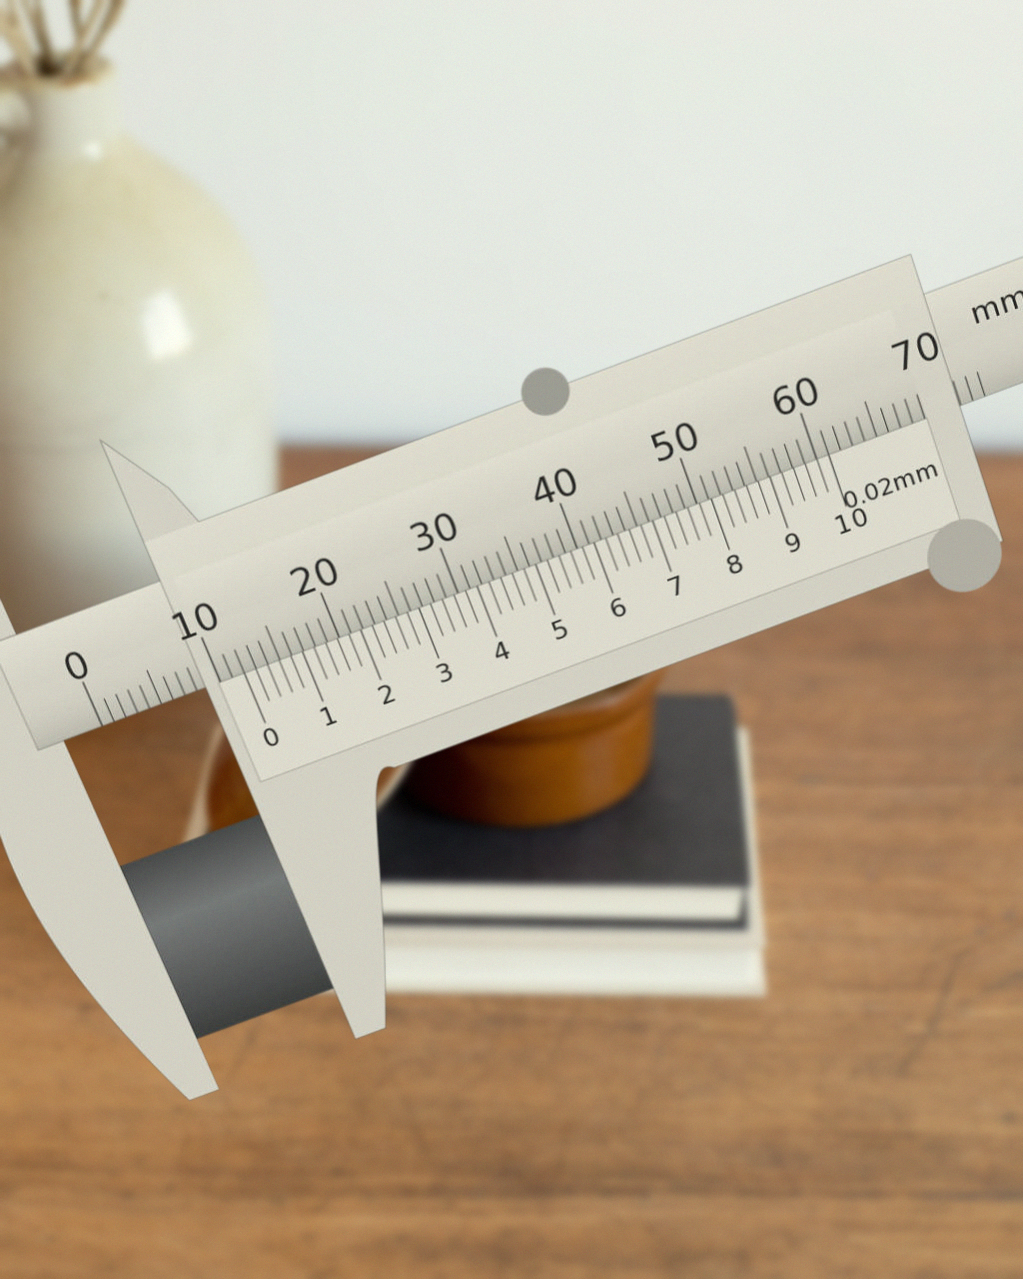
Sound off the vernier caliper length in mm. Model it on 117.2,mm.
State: 12.0,mm
